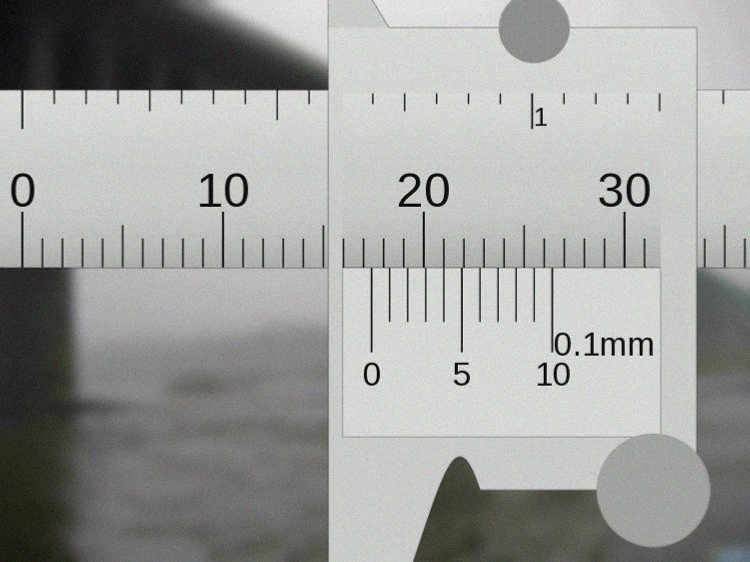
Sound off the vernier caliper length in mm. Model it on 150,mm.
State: 17.4,mm
